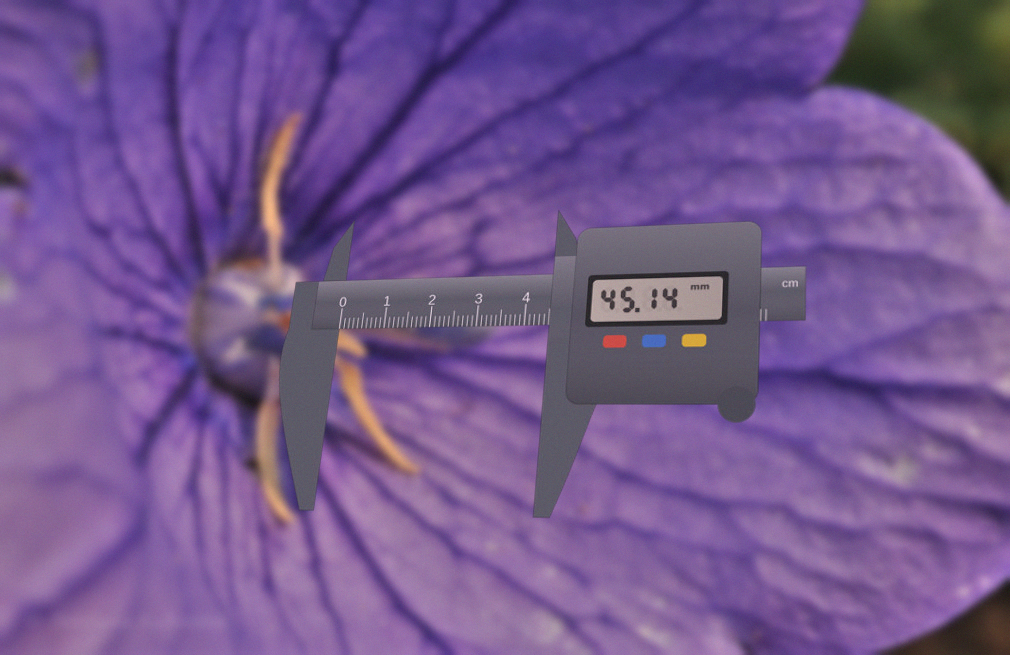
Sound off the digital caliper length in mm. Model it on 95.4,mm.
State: 45.14,mm
